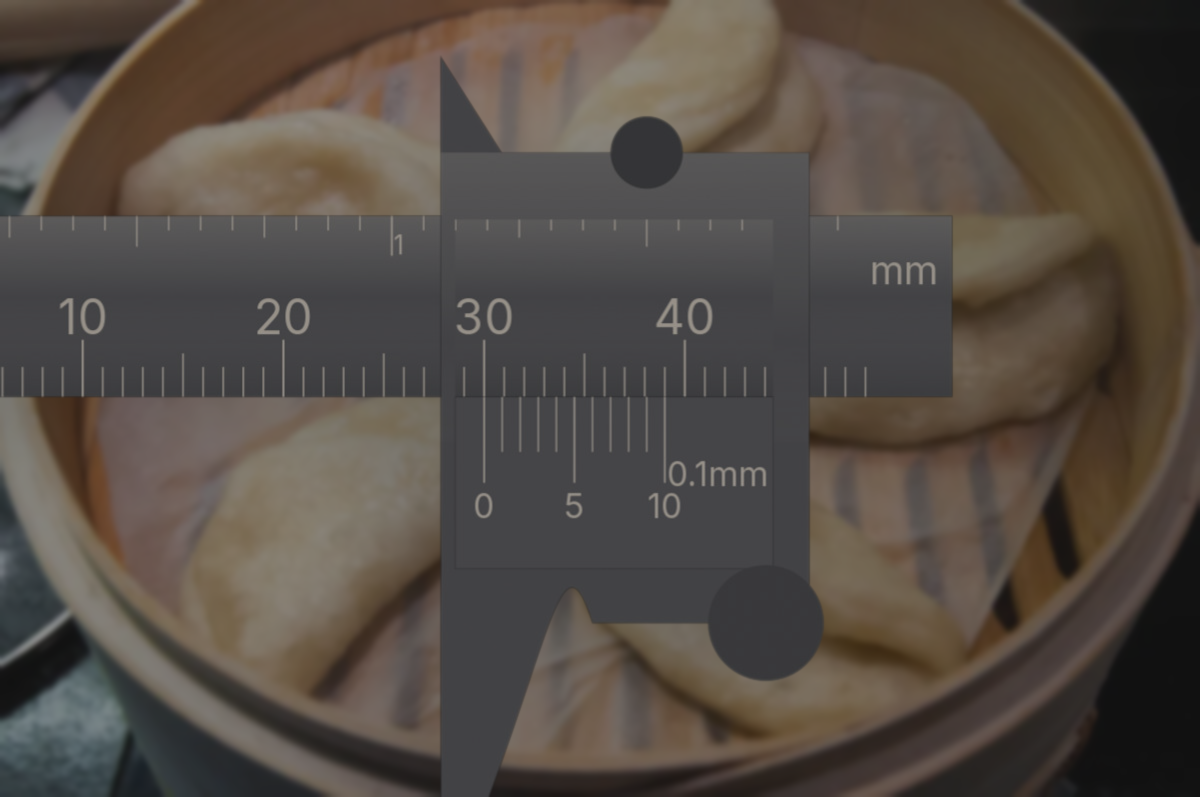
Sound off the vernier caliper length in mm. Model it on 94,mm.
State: 30.0,mm
